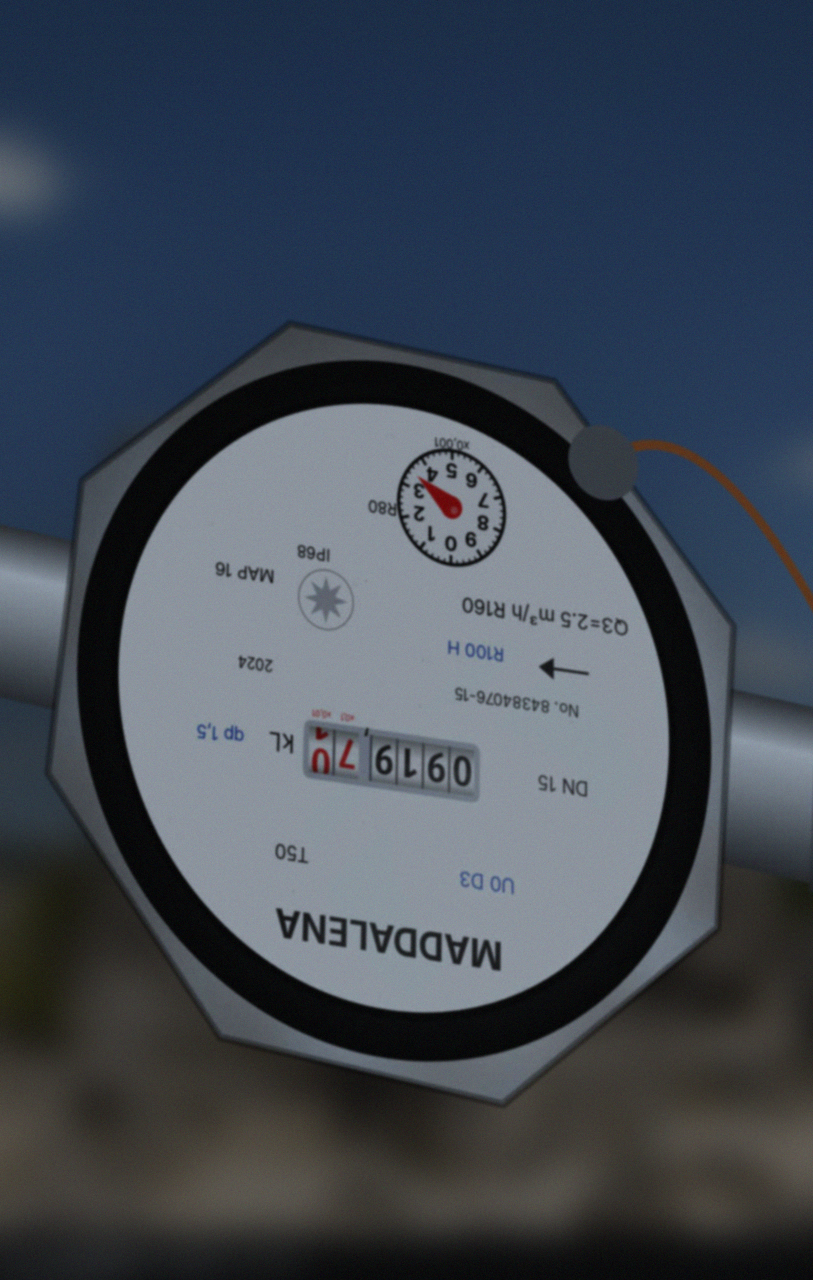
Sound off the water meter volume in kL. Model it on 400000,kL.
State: 919.703,kL
